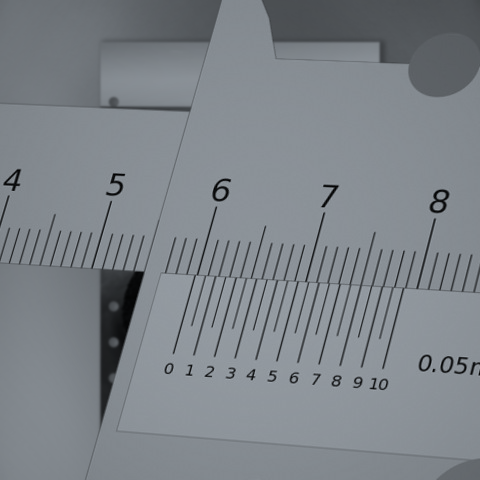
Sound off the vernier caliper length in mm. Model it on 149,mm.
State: 59.8,mm
